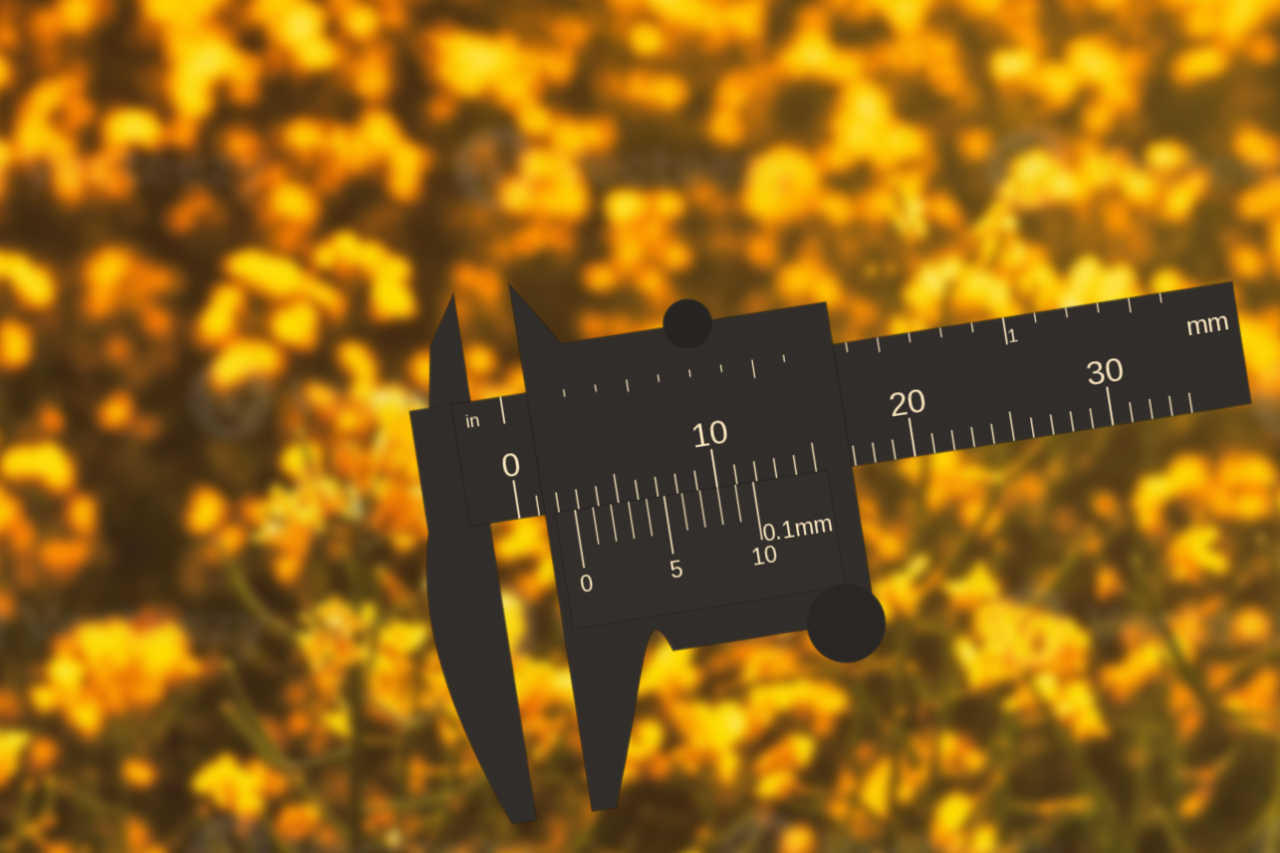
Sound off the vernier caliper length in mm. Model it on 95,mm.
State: 2.8,mm
